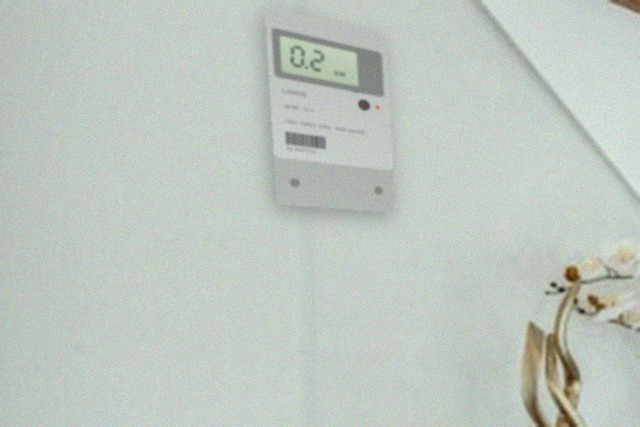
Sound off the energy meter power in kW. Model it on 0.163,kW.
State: 0.2,kW
